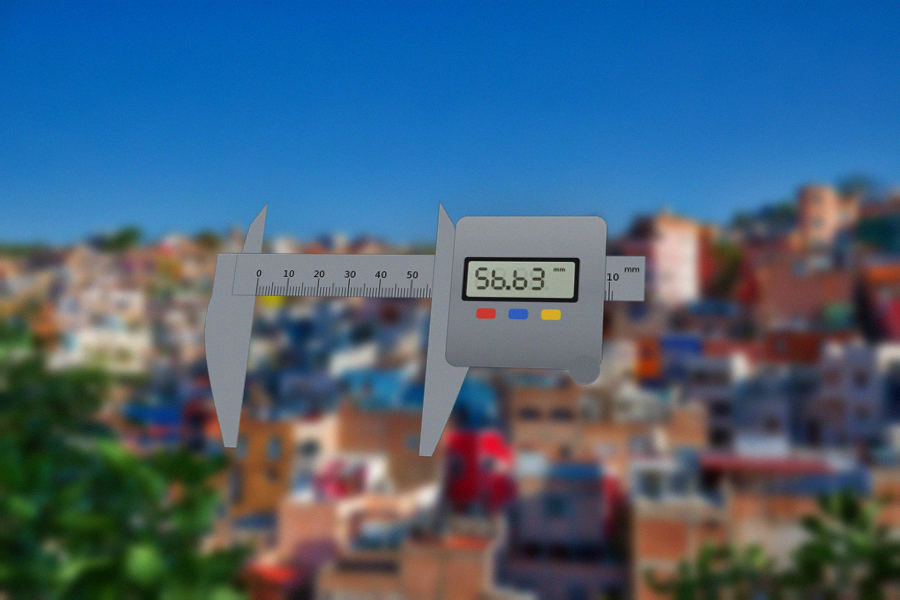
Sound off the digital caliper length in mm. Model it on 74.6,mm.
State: 56.63,mm
